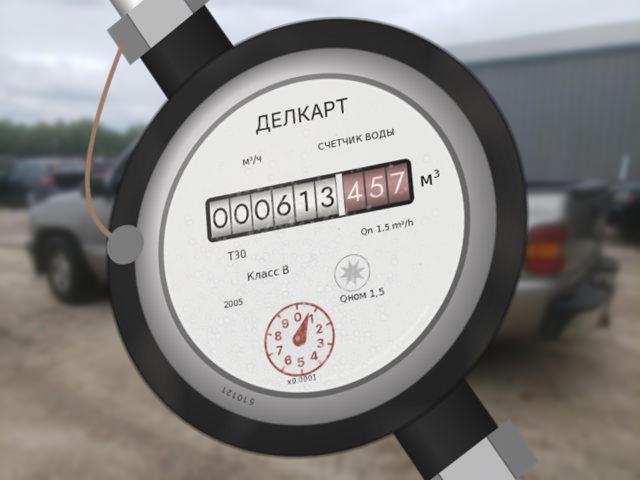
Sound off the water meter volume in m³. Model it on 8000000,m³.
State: 613.4570,m³
